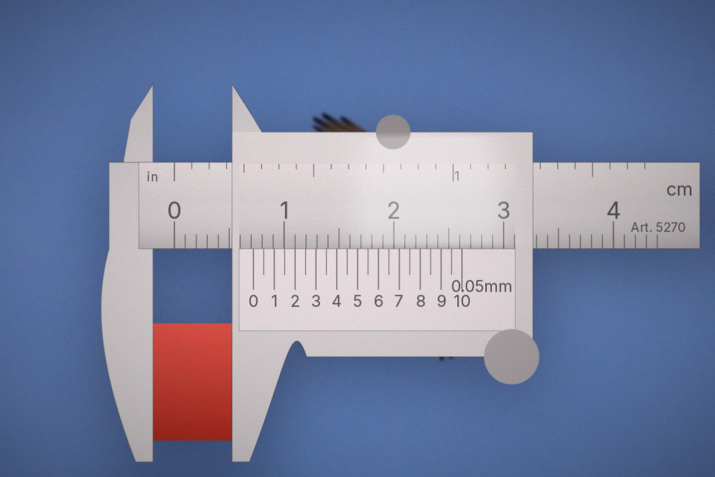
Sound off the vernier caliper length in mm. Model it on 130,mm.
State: 7.2,mm
